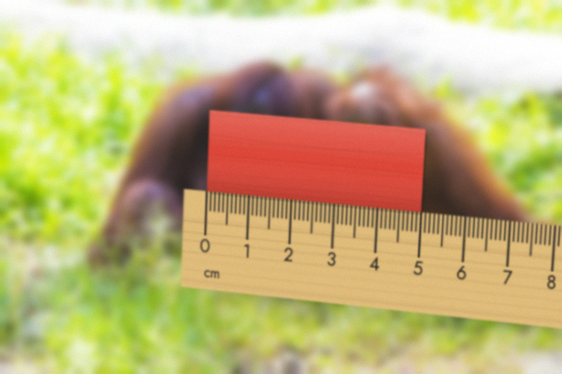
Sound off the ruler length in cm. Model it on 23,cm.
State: 5,cm
